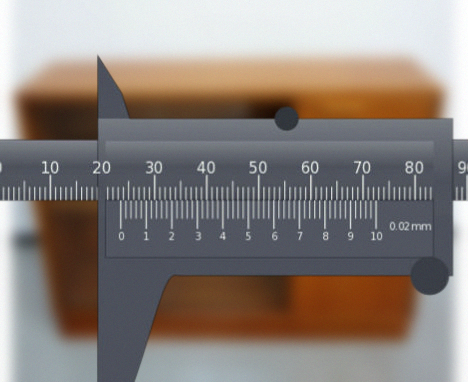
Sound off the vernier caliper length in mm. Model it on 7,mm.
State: 23.5,mm
